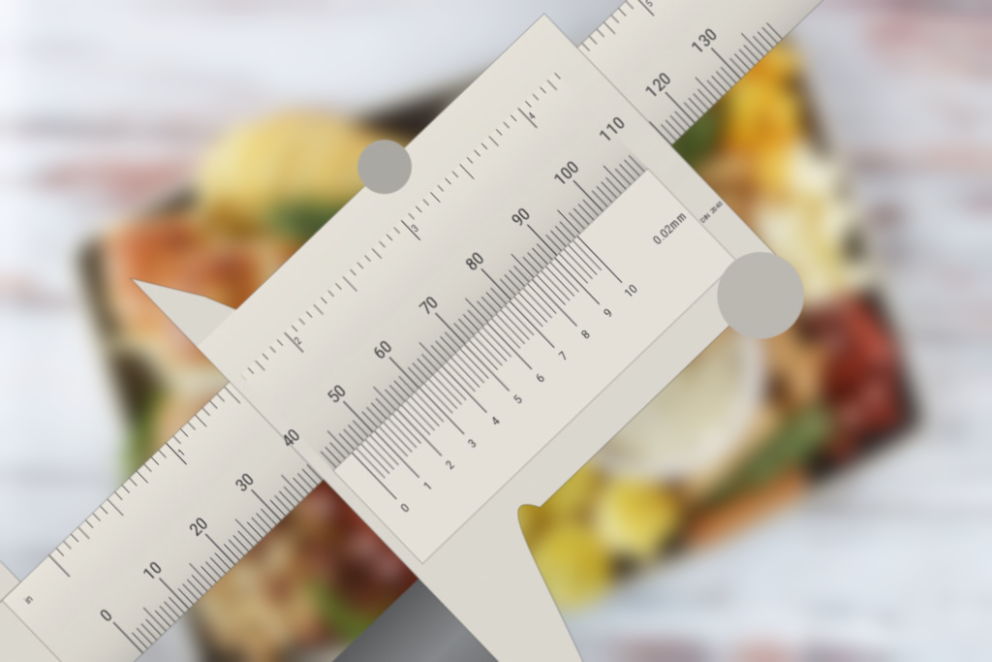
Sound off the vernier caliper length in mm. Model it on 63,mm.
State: 45.4,mm
